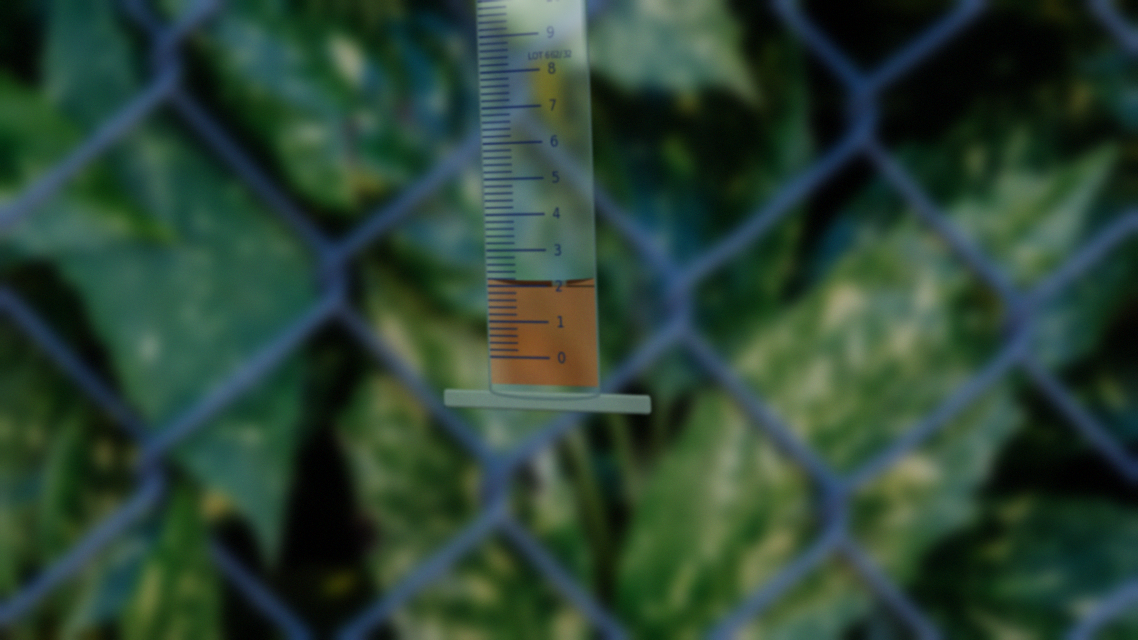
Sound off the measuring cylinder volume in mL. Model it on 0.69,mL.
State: 2,mL
